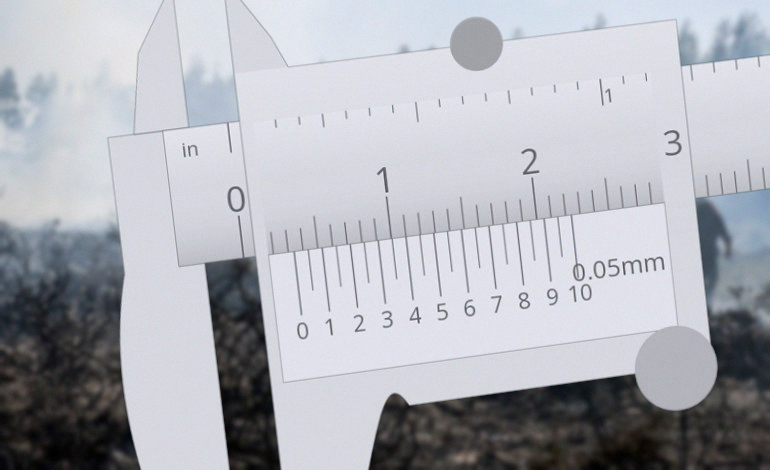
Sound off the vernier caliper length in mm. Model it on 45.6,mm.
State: 3.4,mm
